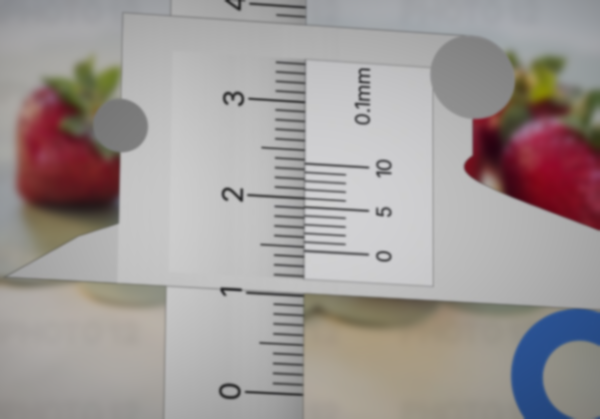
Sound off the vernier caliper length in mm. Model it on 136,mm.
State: 14.6,mm
